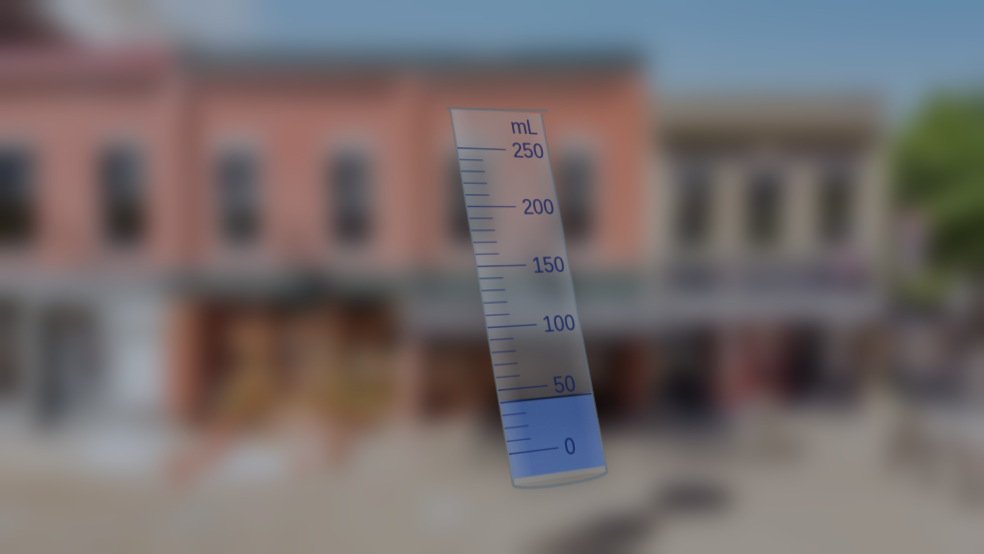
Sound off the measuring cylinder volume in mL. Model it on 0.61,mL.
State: 40,mL
